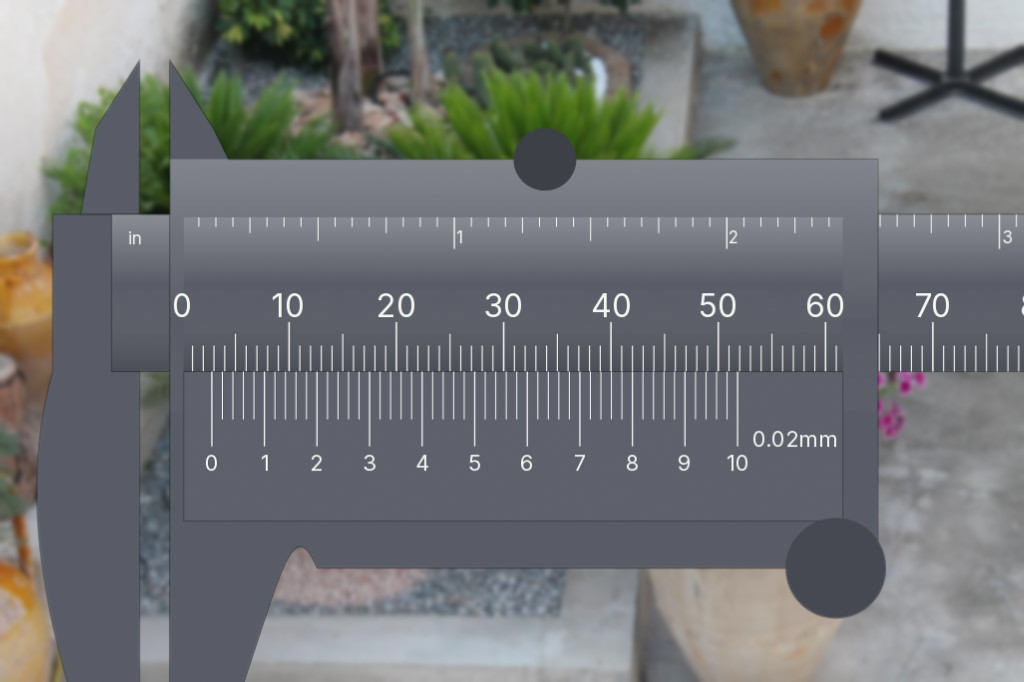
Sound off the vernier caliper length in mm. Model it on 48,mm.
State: 2.8,mm
